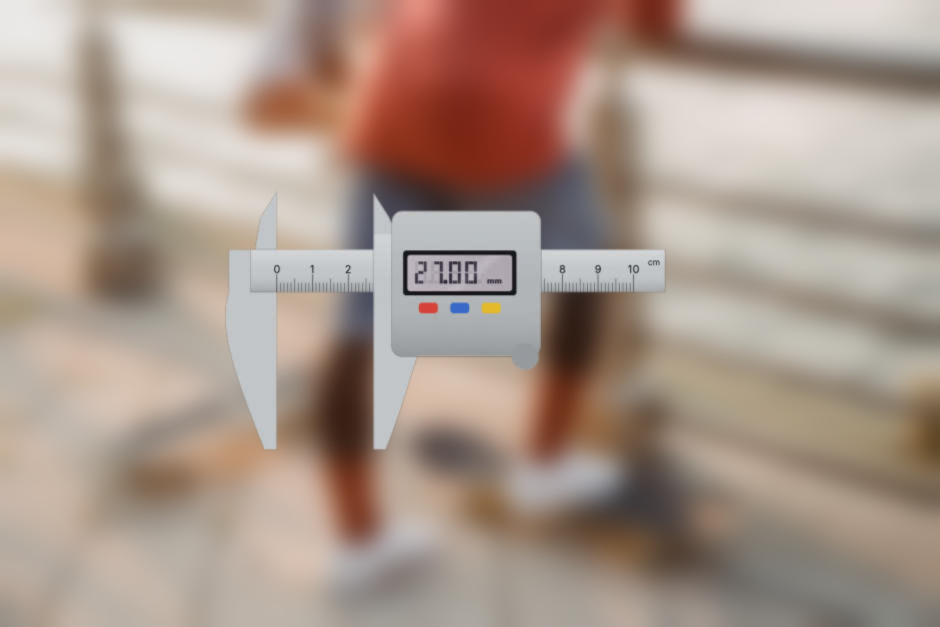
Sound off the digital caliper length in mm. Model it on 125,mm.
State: 27.00,mm
